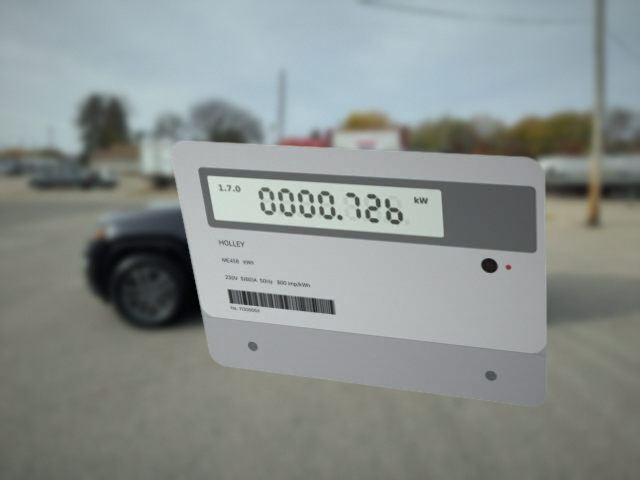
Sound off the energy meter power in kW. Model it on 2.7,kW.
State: 0.726,kW
